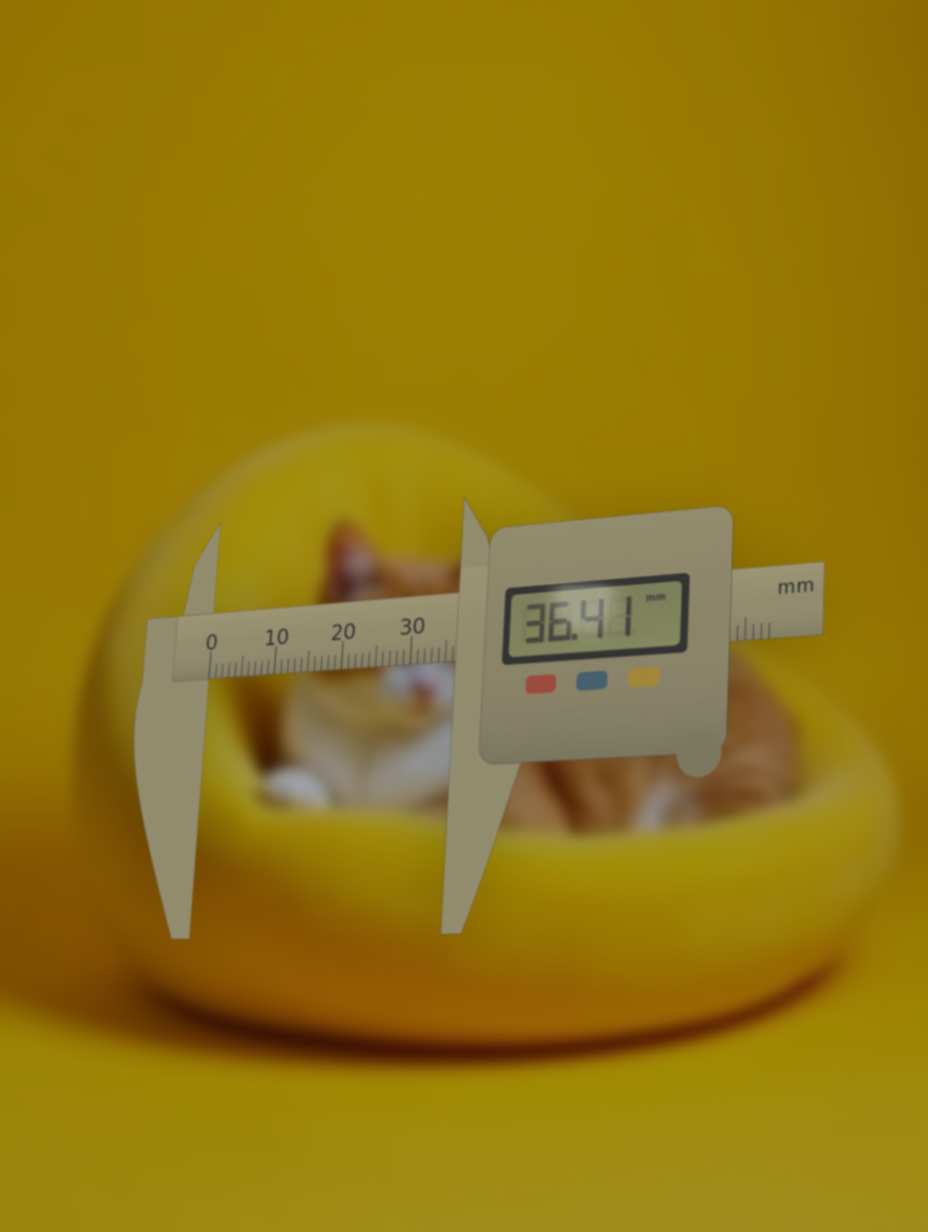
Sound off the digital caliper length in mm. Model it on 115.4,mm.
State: 36.41,mm
